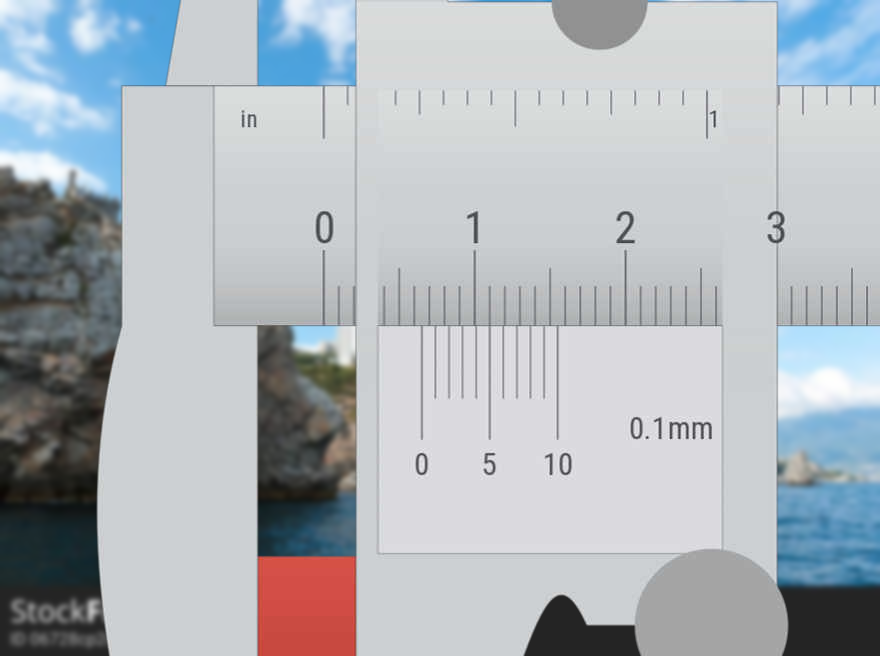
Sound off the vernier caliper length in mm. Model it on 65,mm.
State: 6.5,mm
